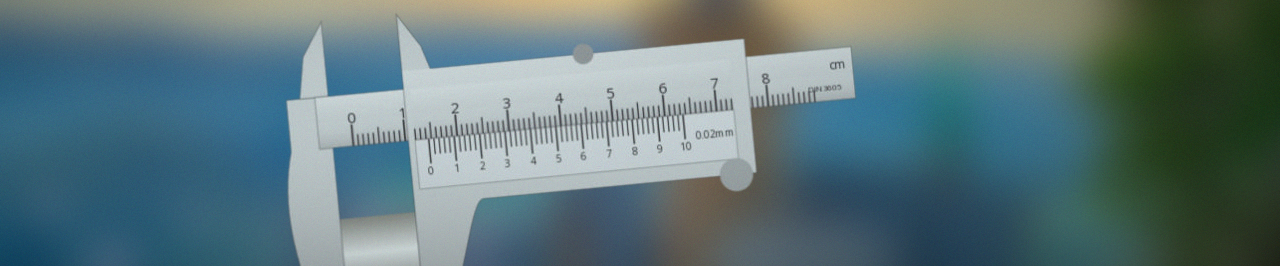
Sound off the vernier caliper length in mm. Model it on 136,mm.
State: 14.5,mm
